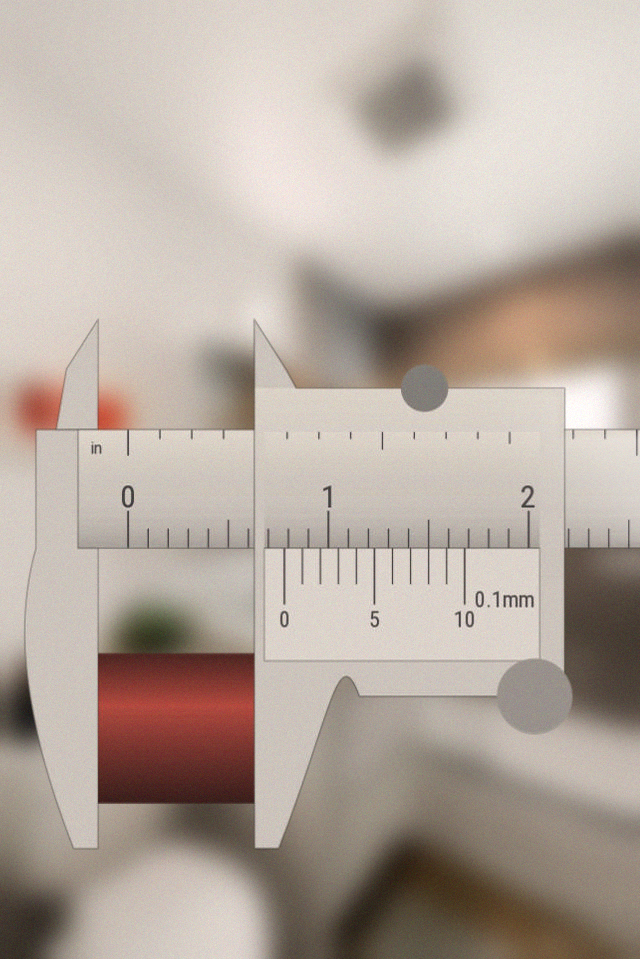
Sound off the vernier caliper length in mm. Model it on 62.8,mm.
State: 7.8,mm
